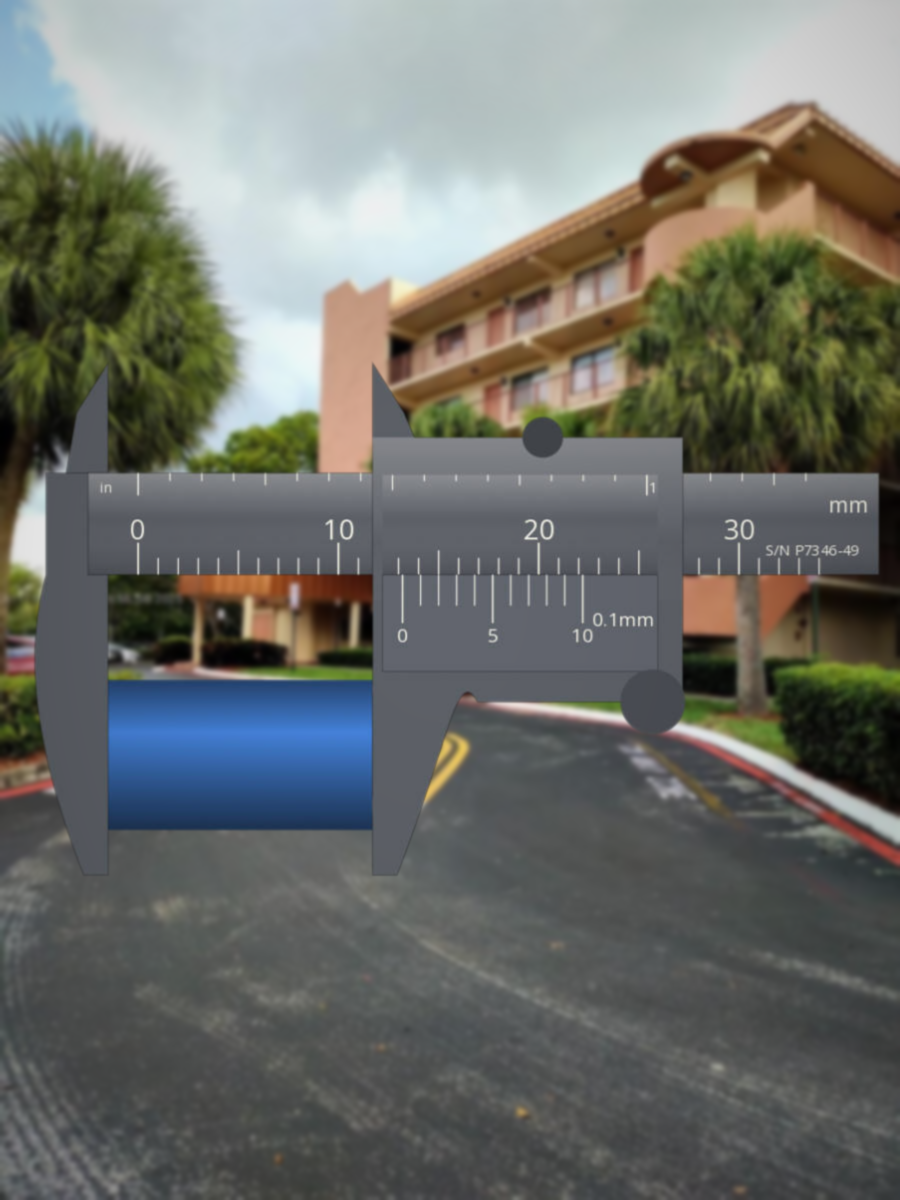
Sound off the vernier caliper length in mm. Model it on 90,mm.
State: 13.2,mm
